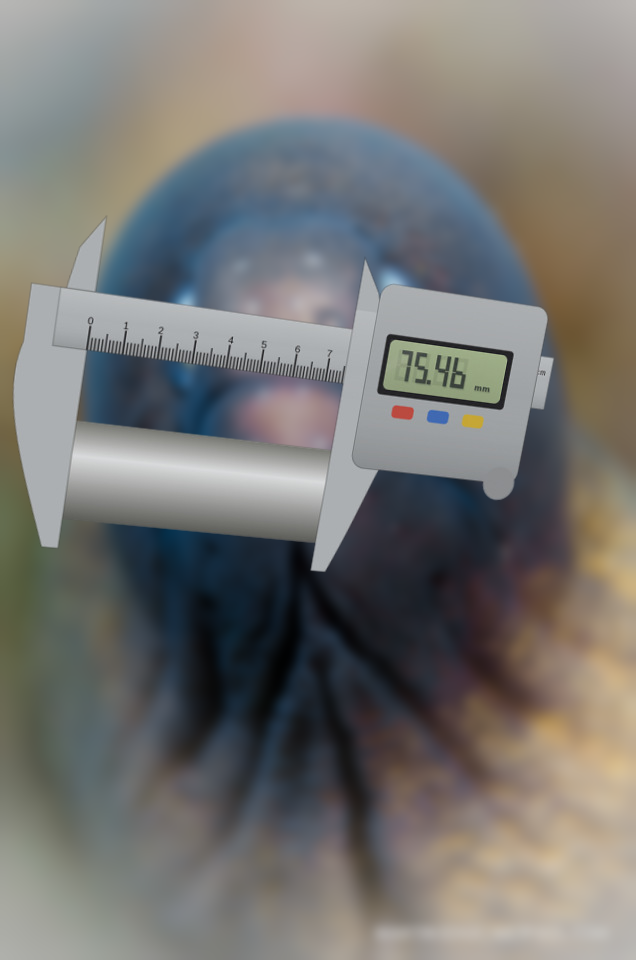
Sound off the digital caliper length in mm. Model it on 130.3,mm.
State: 75.46,mm
